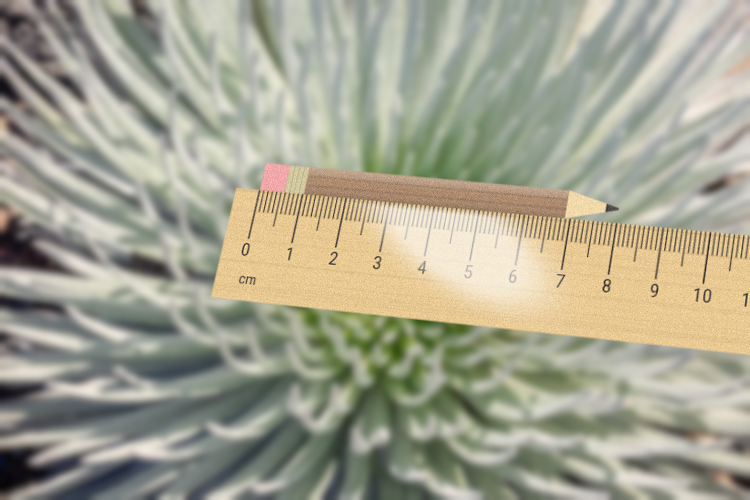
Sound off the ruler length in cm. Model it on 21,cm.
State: 8,cm
